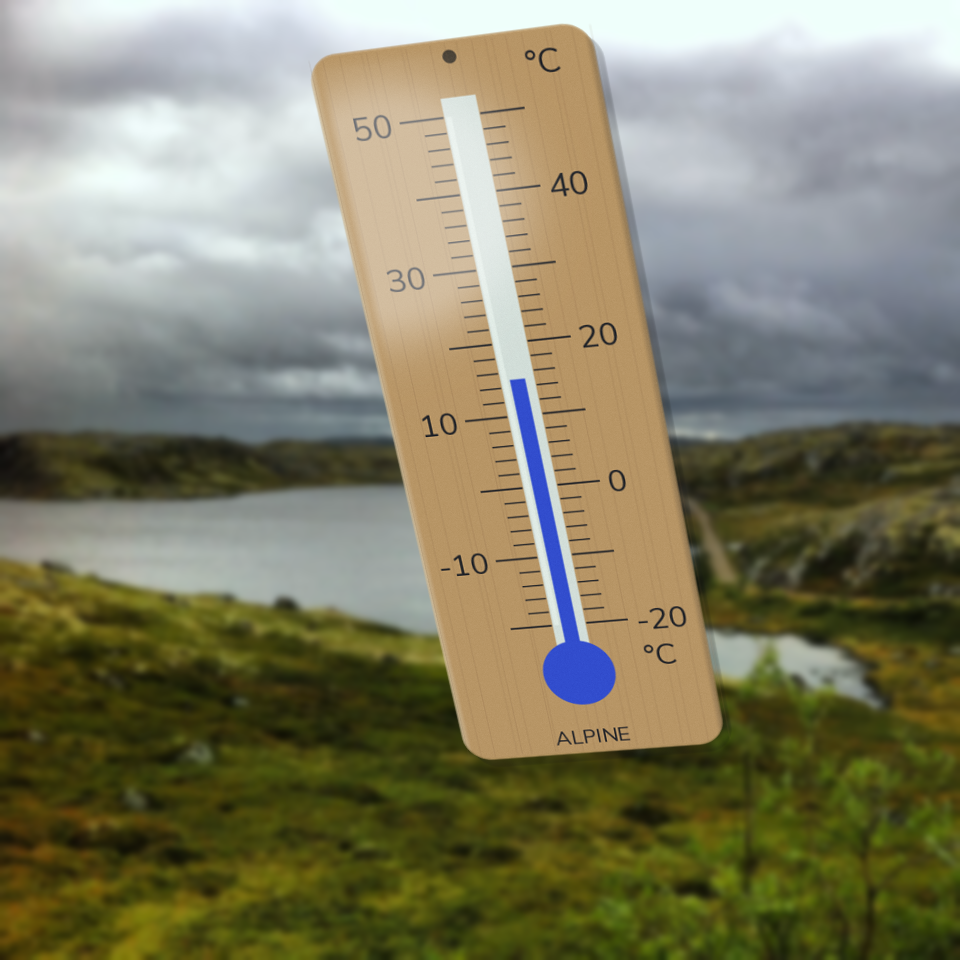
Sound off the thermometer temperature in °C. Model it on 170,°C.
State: 15,°C
